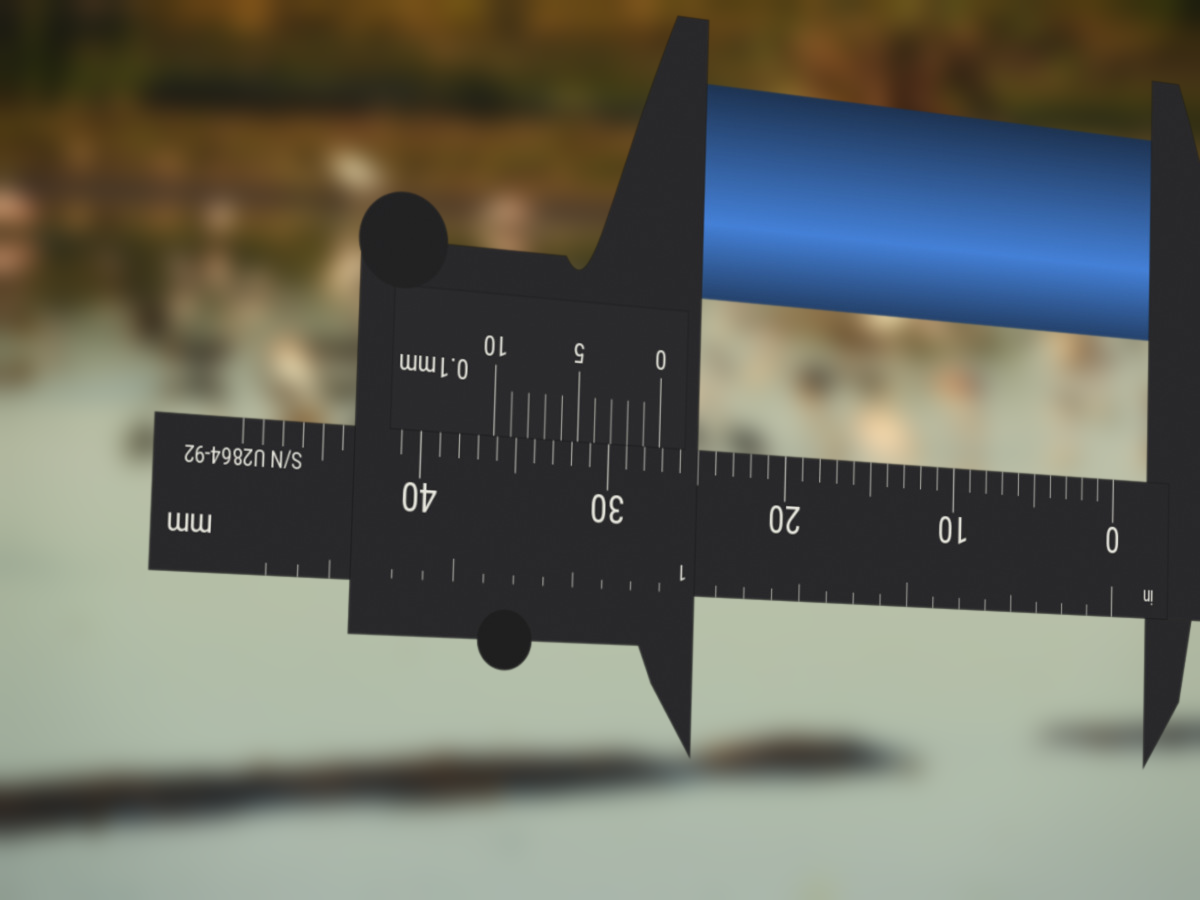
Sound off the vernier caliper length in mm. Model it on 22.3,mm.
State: 27.2,mm
